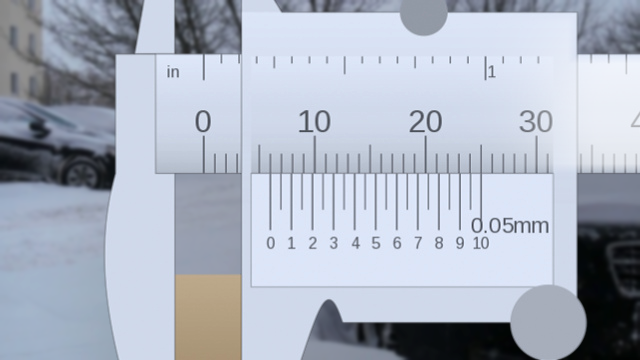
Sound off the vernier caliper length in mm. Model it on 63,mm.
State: 6.0,mm
